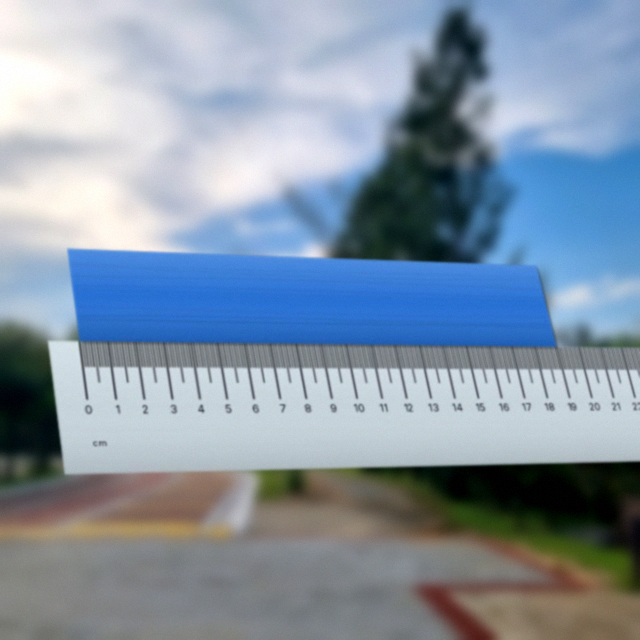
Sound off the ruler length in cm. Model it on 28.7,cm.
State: 19,cm
